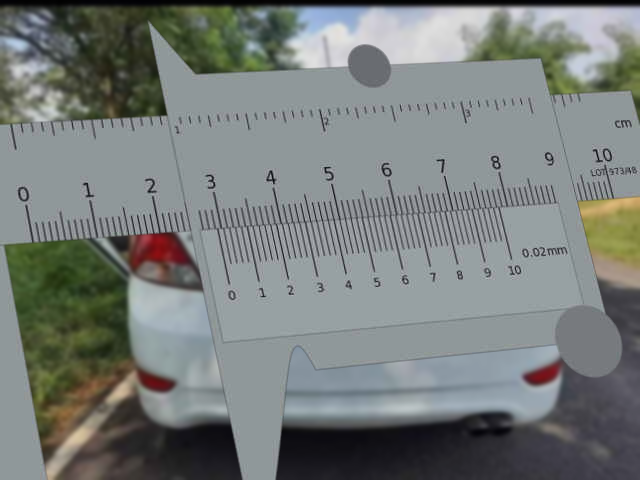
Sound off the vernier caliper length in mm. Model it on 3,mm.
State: 29.4,mm
